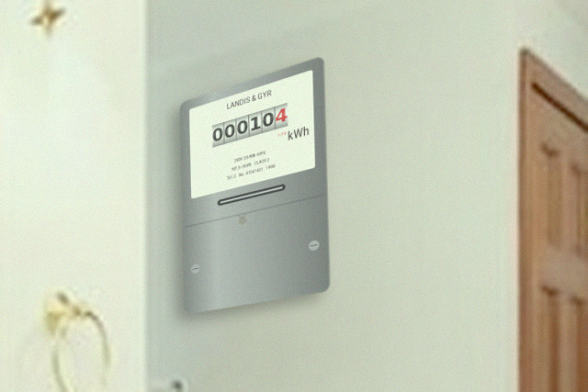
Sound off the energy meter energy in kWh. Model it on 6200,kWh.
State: 10.4,kWh
